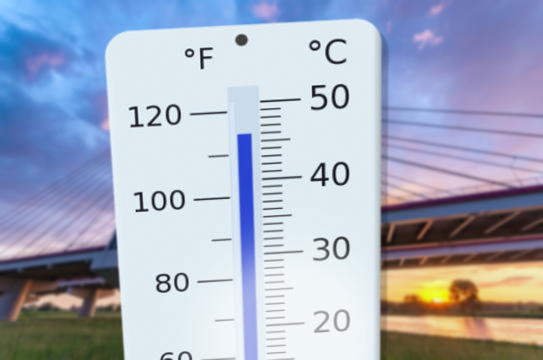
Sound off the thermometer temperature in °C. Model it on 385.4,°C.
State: 46,°C
